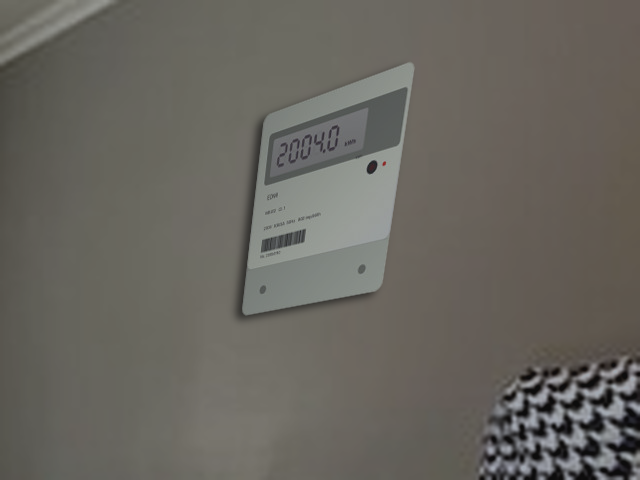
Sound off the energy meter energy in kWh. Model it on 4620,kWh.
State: 2004.0,kWh
